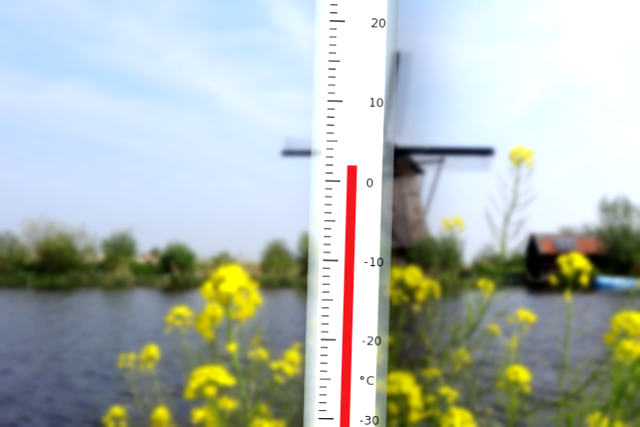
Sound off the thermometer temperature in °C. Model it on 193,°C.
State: 2,°C
